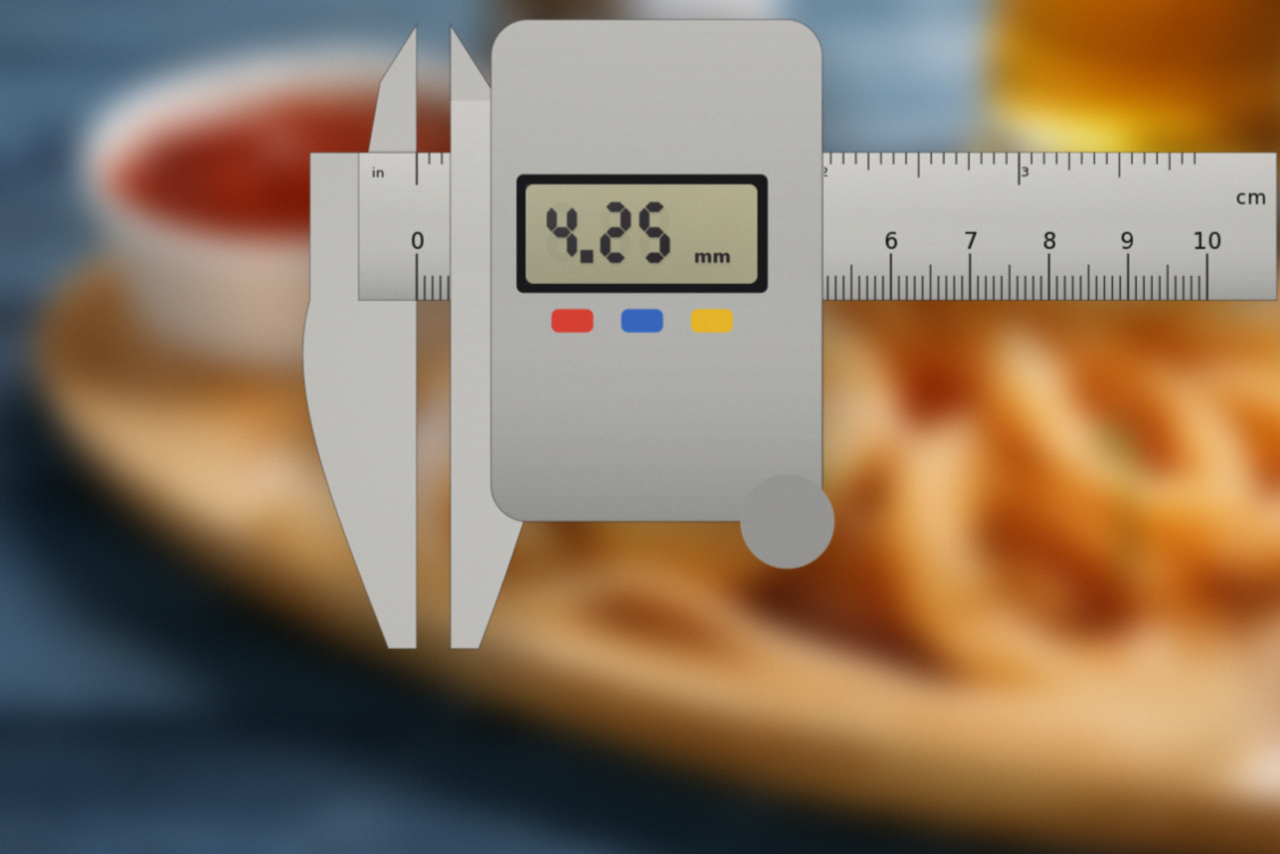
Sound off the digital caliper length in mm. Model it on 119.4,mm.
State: 4.25,mm
